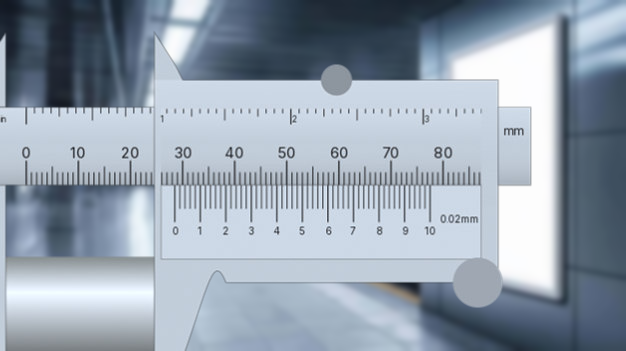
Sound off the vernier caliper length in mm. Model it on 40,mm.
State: 28.5,mm
